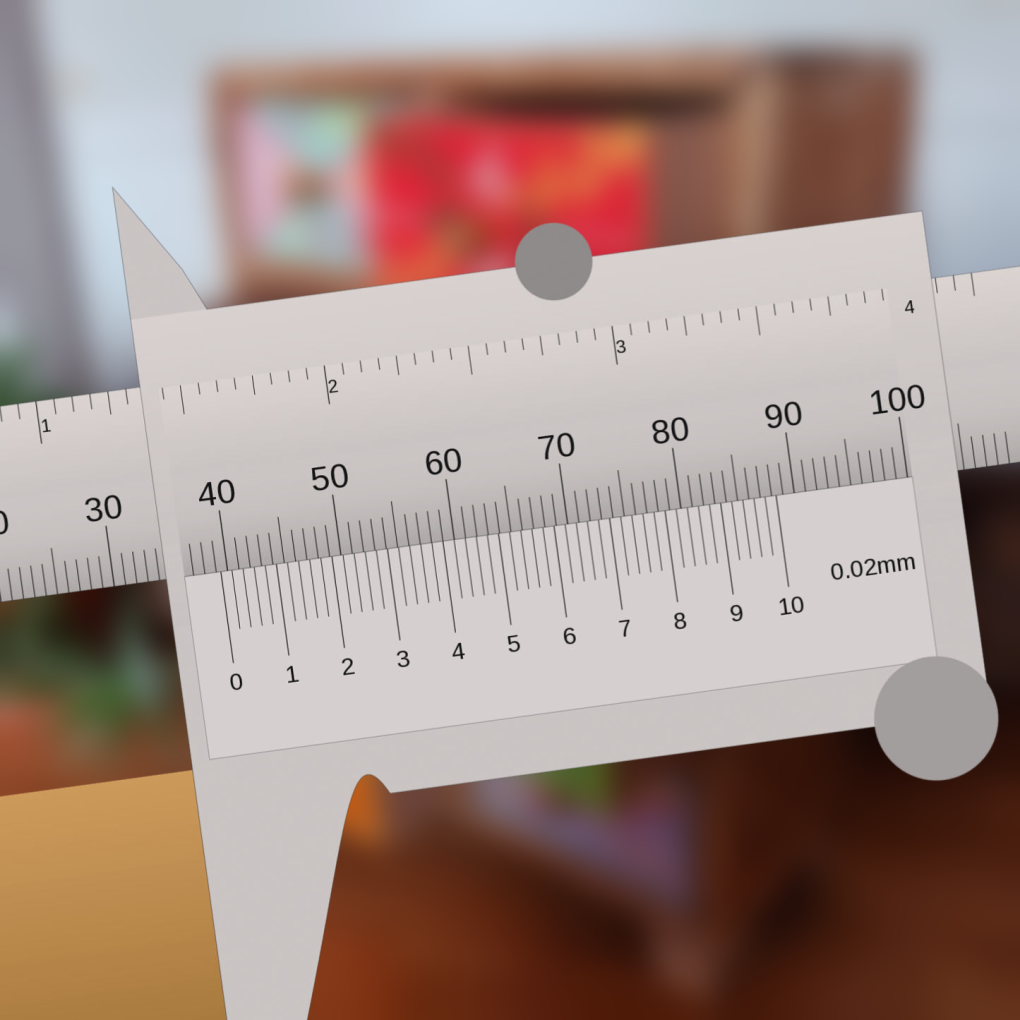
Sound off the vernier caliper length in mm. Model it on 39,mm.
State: 39.4,mm
